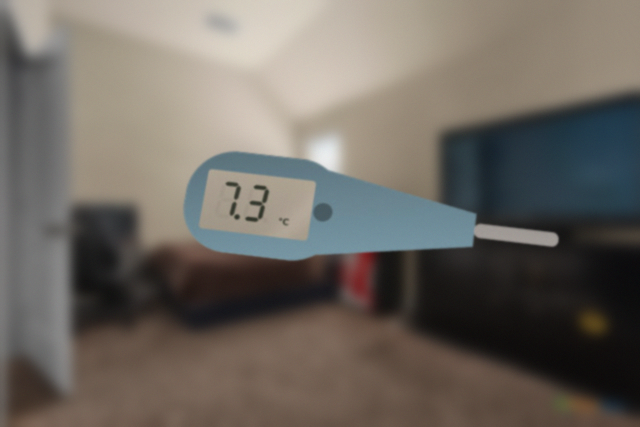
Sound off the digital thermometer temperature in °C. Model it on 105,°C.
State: 7.3,°C
